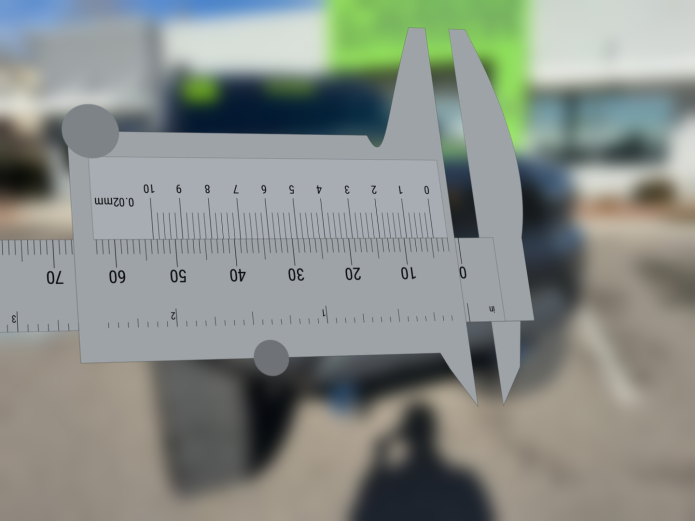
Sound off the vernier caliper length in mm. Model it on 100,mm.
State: 4.6,mm
